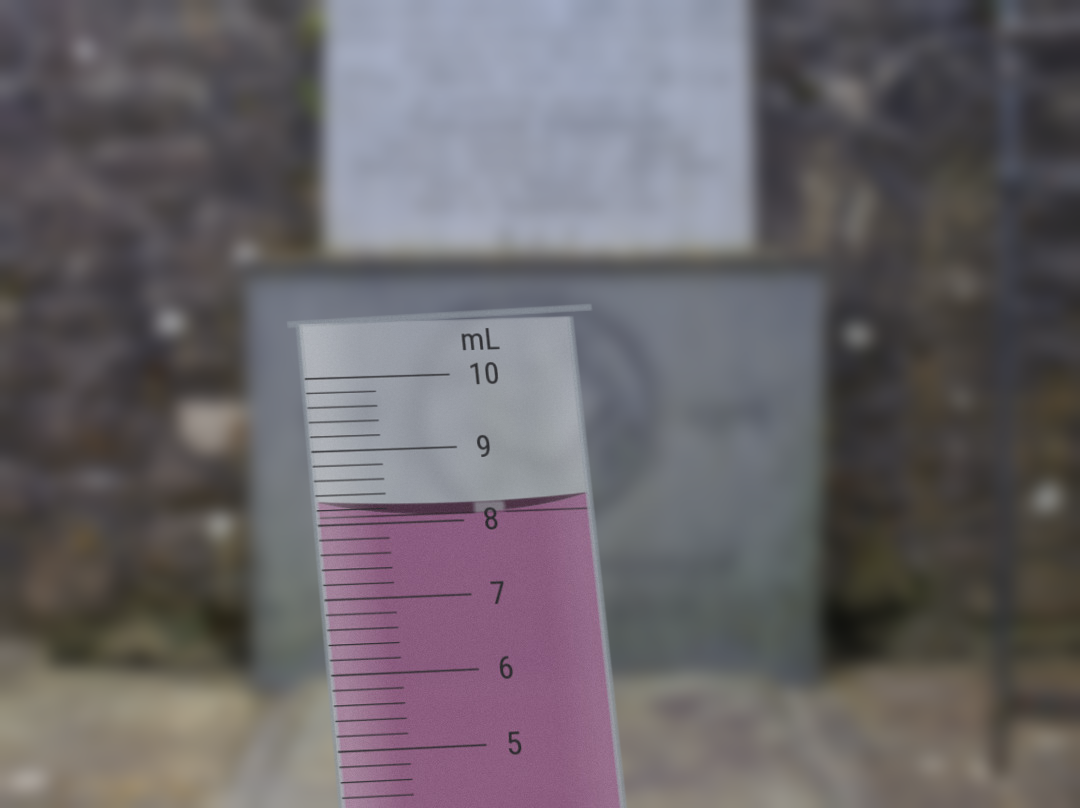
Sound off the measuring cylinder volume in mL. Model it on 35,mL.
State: 8.1,mL
